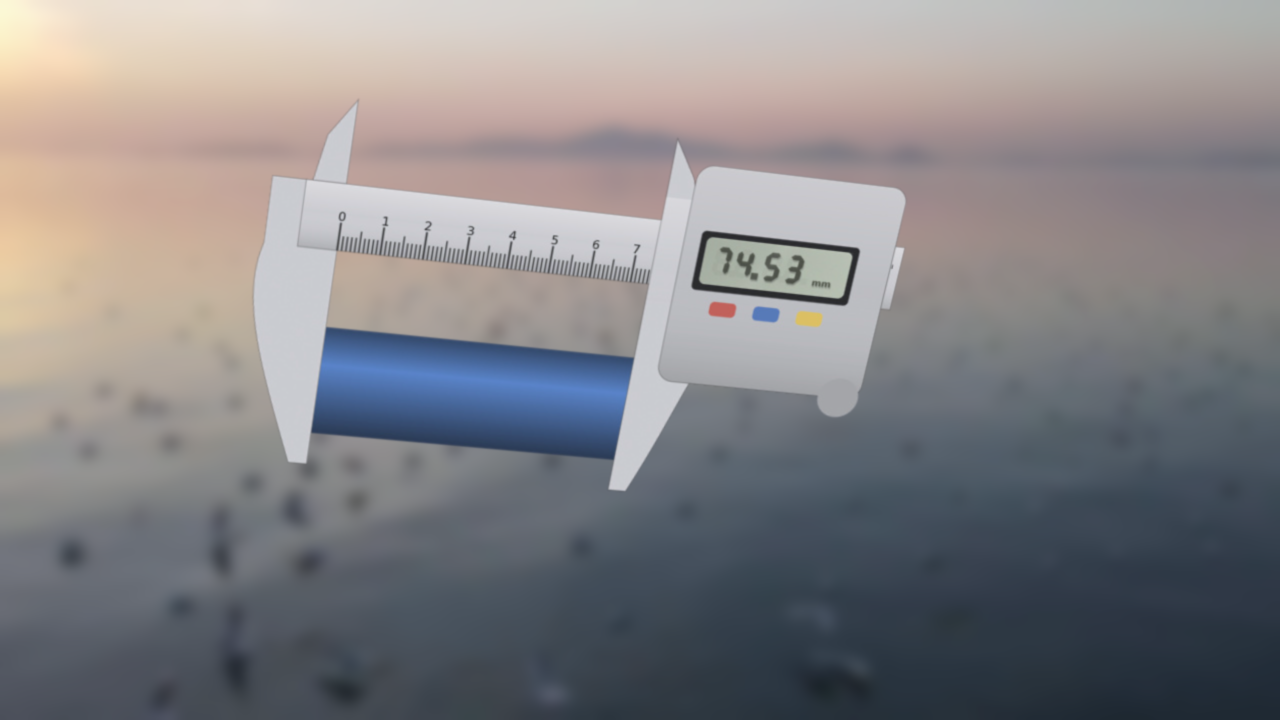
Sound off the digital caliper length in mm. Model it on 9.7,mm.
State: 74.53,mm
